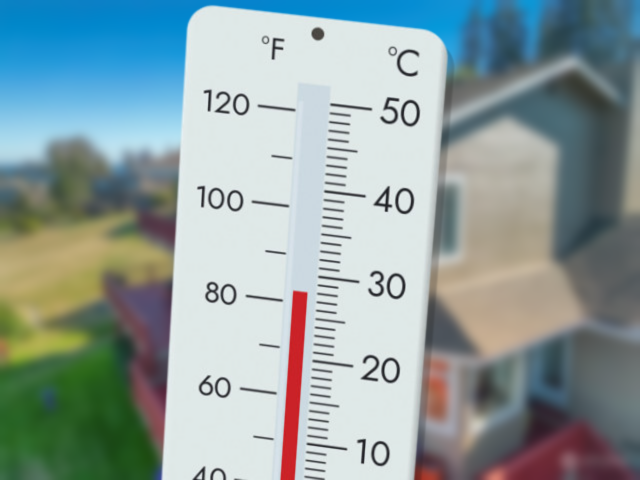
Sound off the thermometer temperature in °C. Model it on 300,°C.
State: 28,°C
